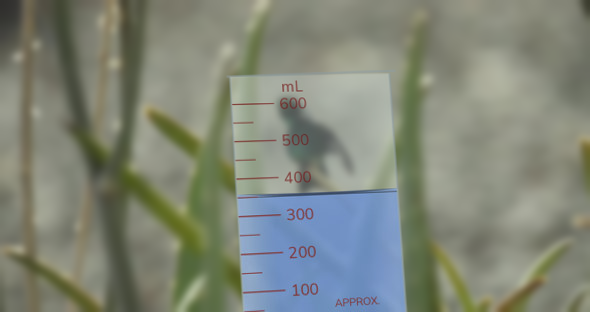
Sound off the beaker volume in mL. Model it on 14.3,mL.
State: 350,mL
